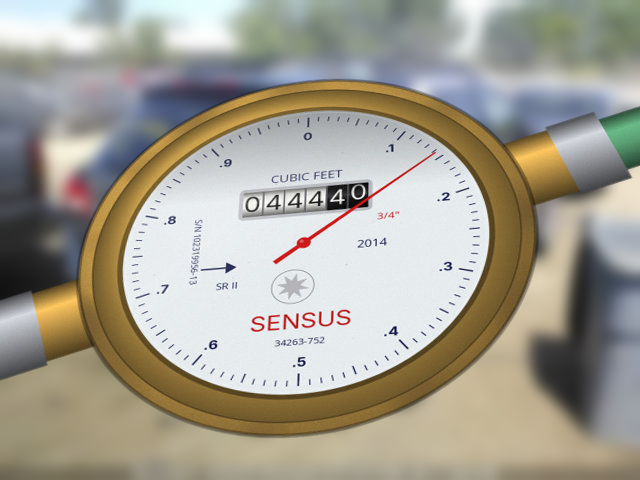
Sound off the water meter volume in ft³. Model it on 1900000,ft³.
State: 44440.14,ft³
